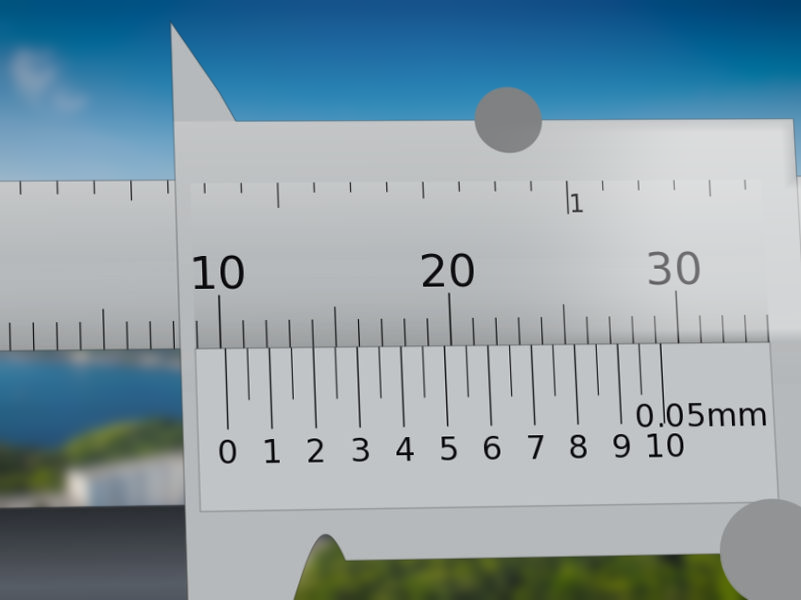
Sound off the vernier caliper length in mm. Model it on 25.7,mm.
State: 10.20,mm
